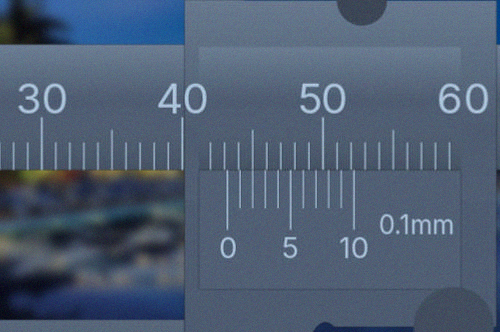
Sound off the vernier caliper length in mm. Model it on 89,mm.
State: 43.2,mm
